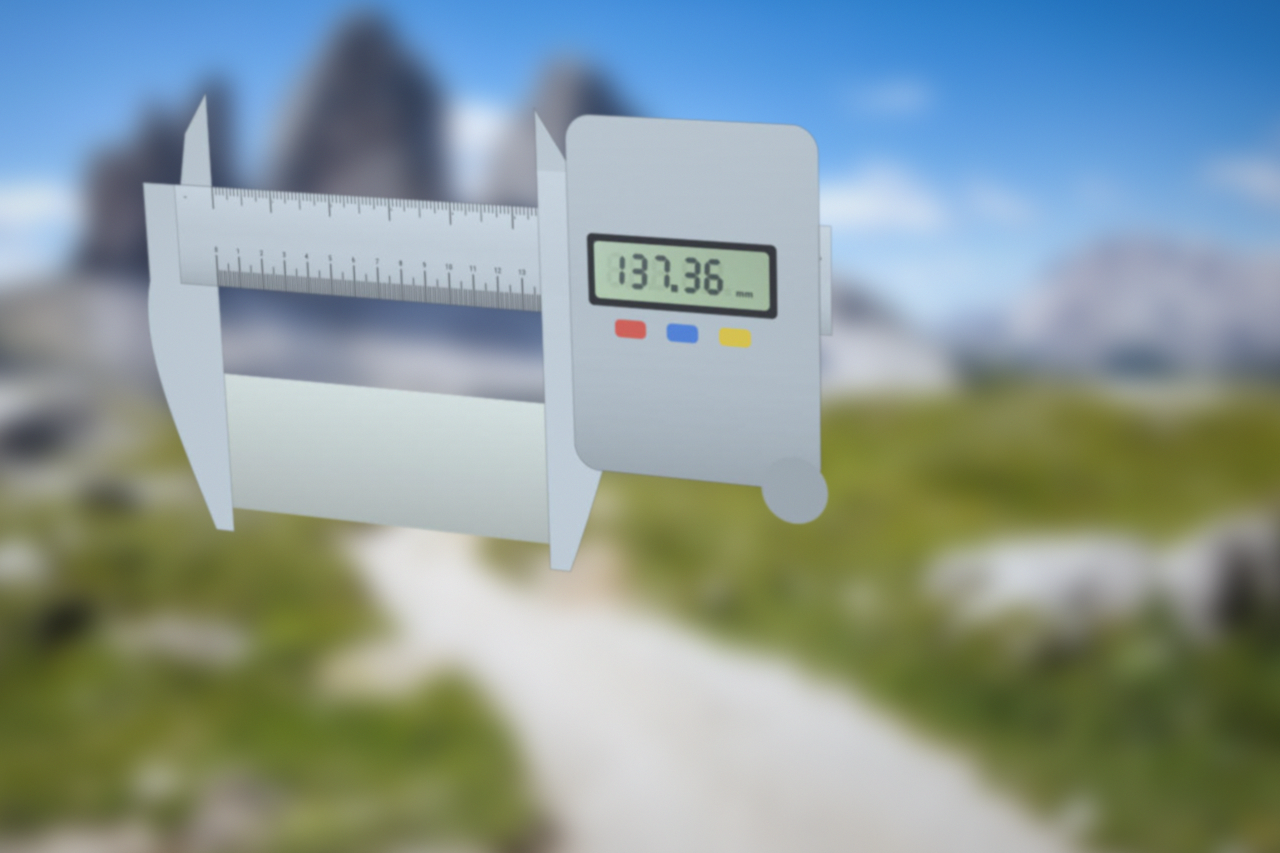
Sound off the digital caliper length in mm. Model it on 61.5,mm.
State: 137.36,mm
